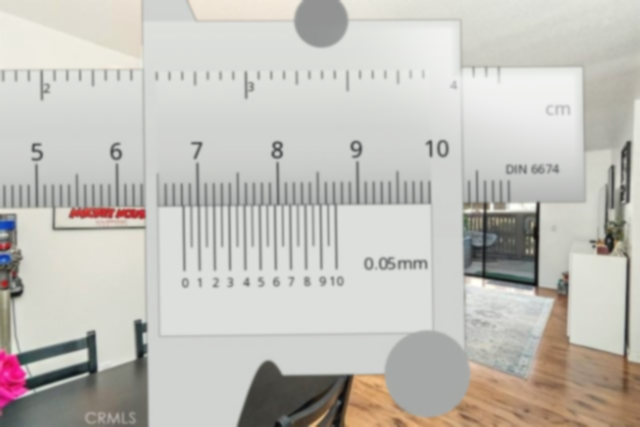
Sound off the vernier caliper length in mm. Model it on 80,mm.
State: 68.2,mm
